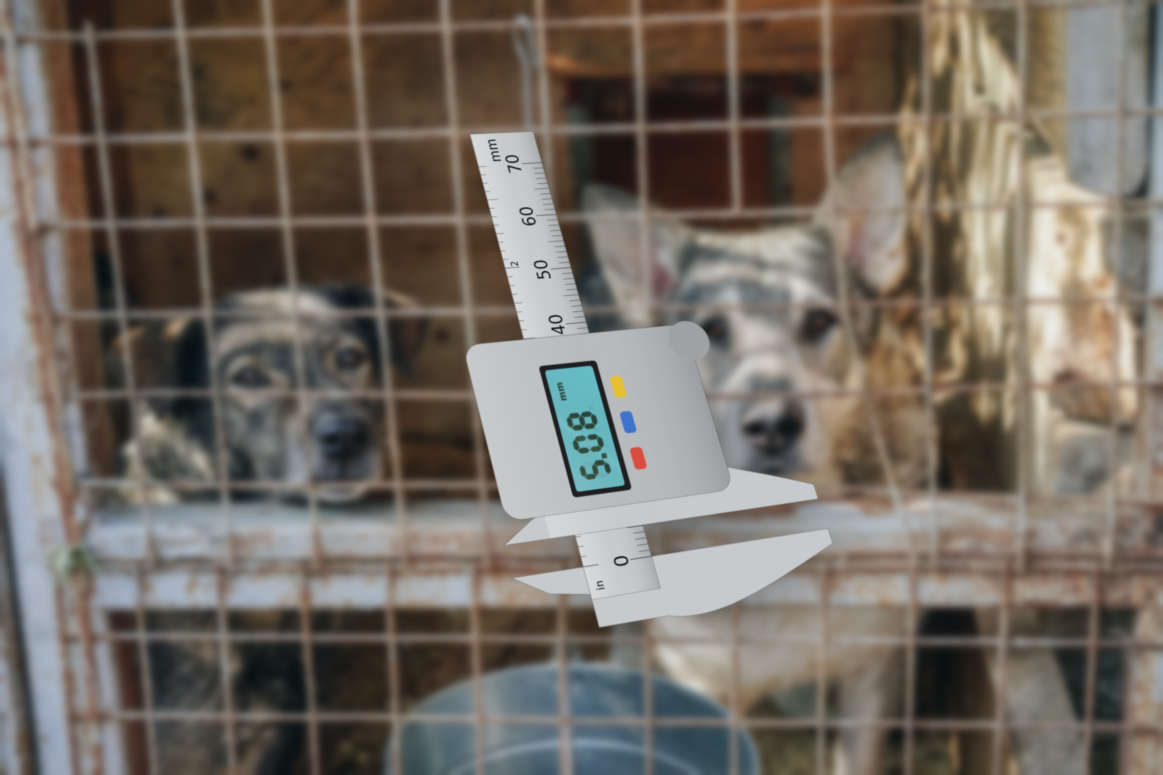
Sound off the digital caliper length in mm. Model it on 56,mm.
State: 5.08,mm
